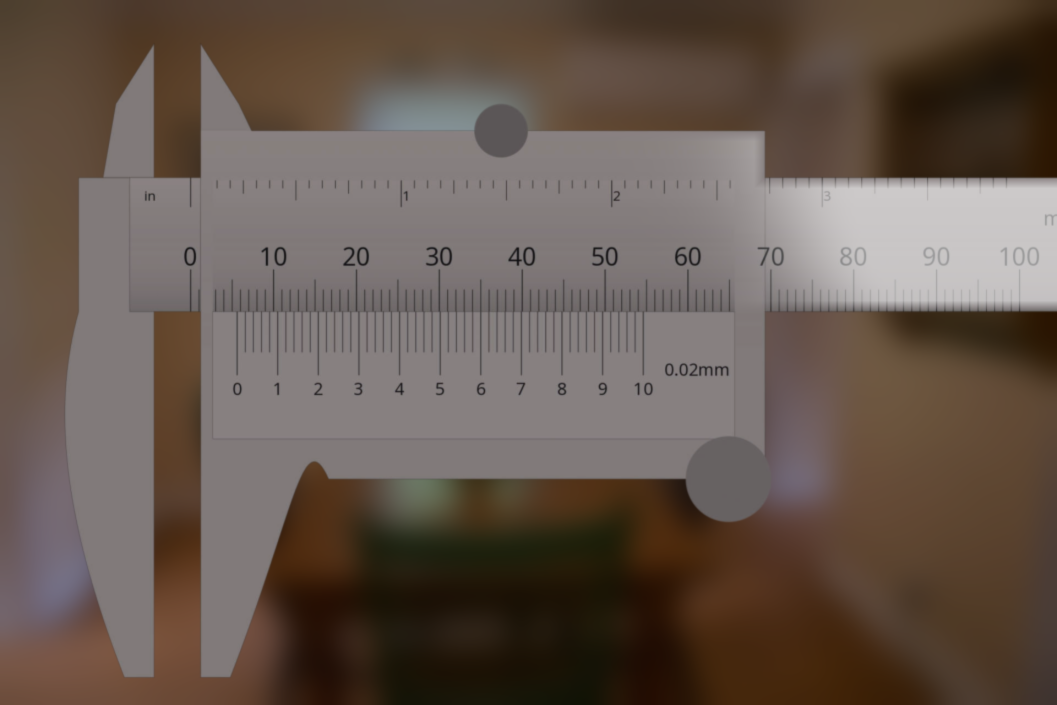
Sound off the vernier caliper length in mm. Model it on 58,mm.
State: 5.6,mm
